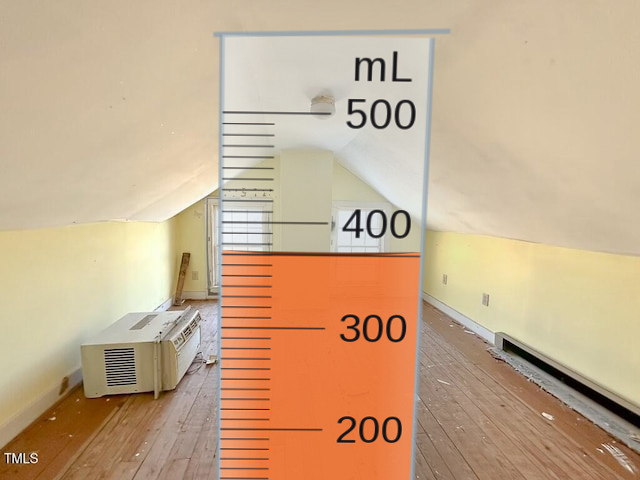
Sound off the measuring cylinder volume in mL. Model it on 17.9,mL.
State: 370,mL
